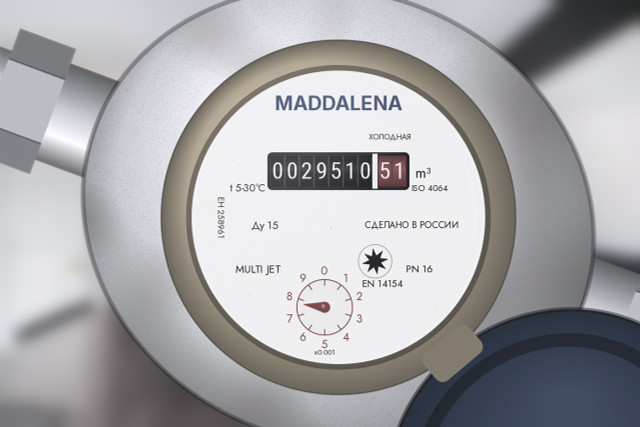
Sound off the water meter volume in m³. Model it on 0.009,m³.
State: 29510.517,m³
